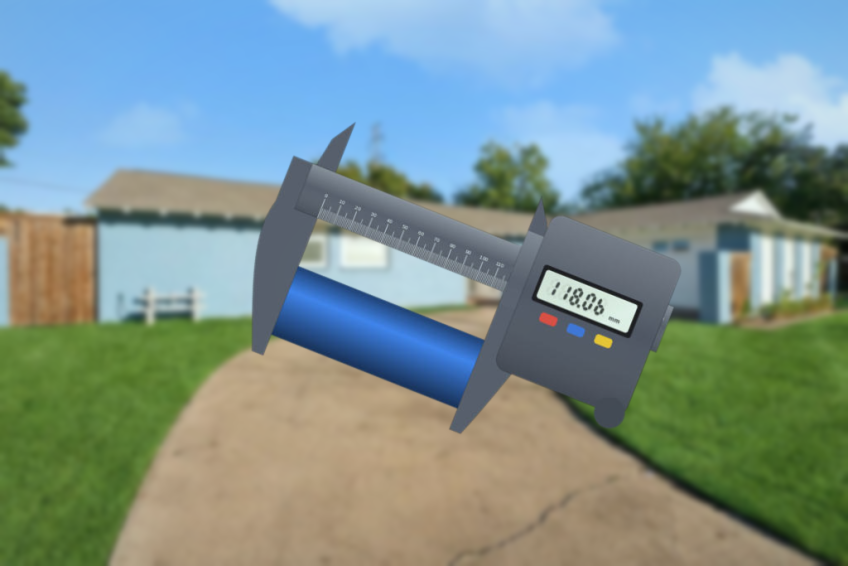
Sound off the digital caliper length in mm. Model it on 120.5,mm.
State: 118.06,mm
